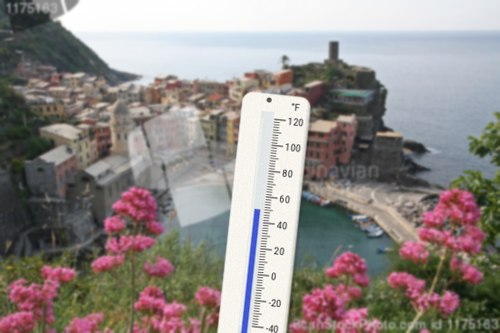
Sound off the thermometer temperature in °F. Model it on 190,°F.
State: 50,°F
